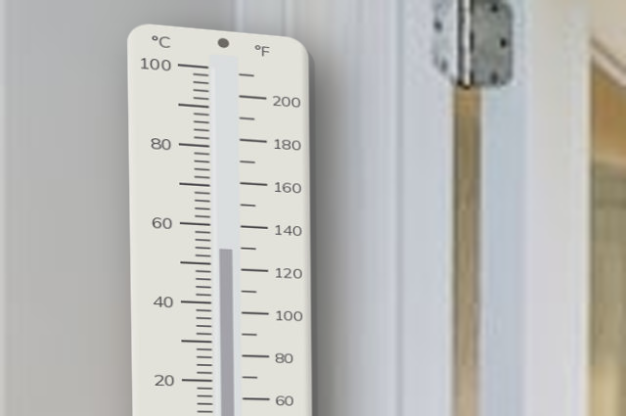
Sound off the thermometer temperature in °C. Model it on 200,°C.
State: 54,°C
